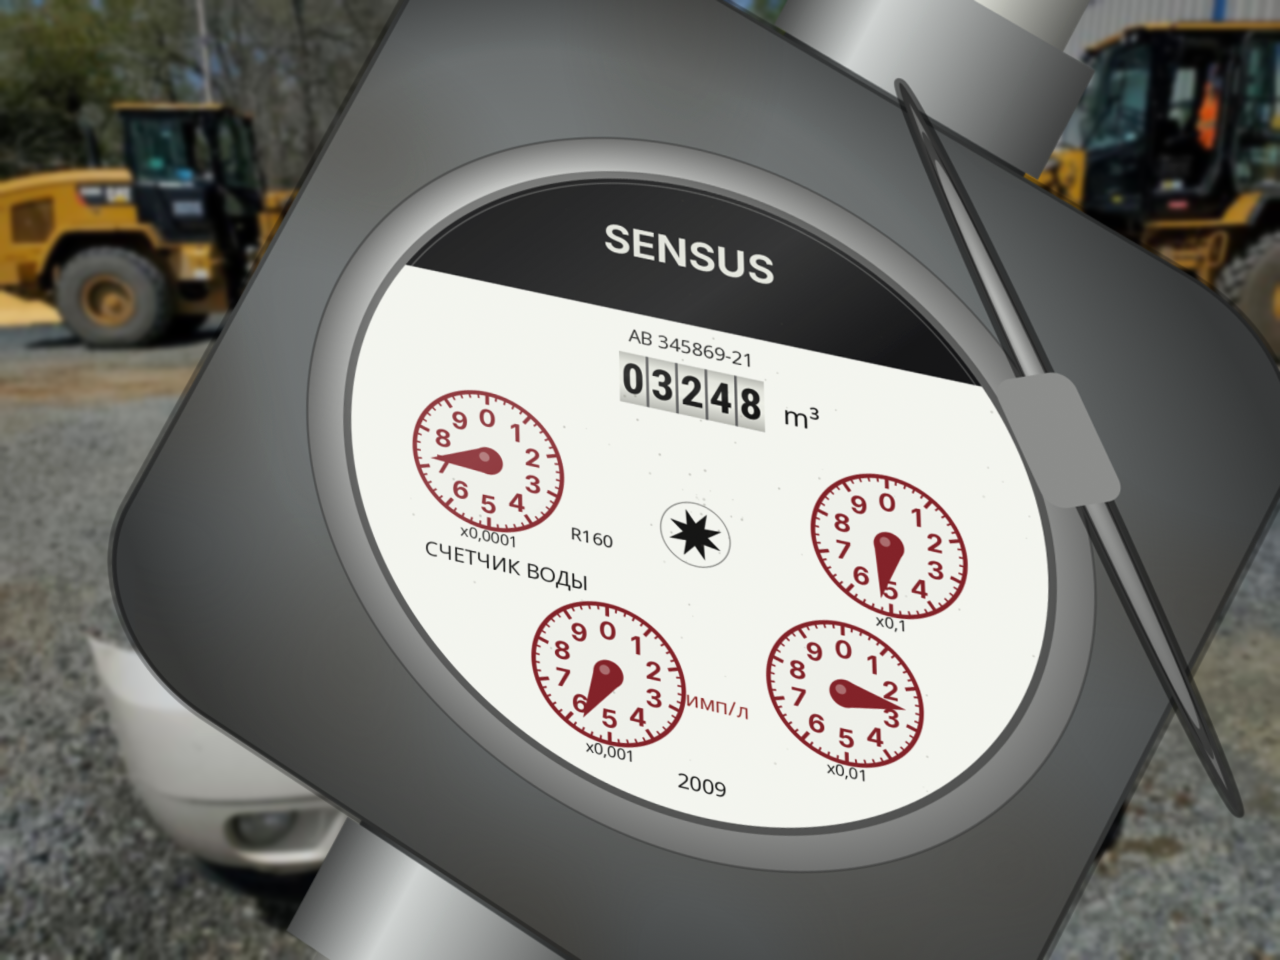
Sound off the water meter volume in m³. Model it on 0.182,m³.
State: 3248.5257,m³
